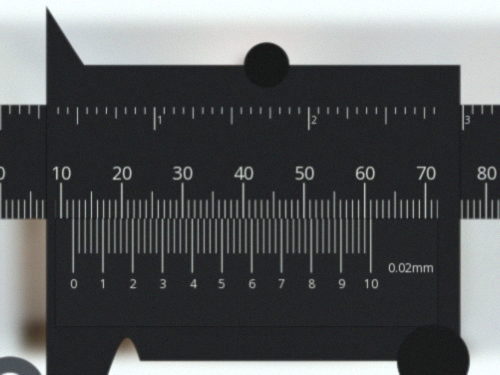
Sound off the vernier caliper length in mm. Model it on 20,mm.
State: 12.0,mm
